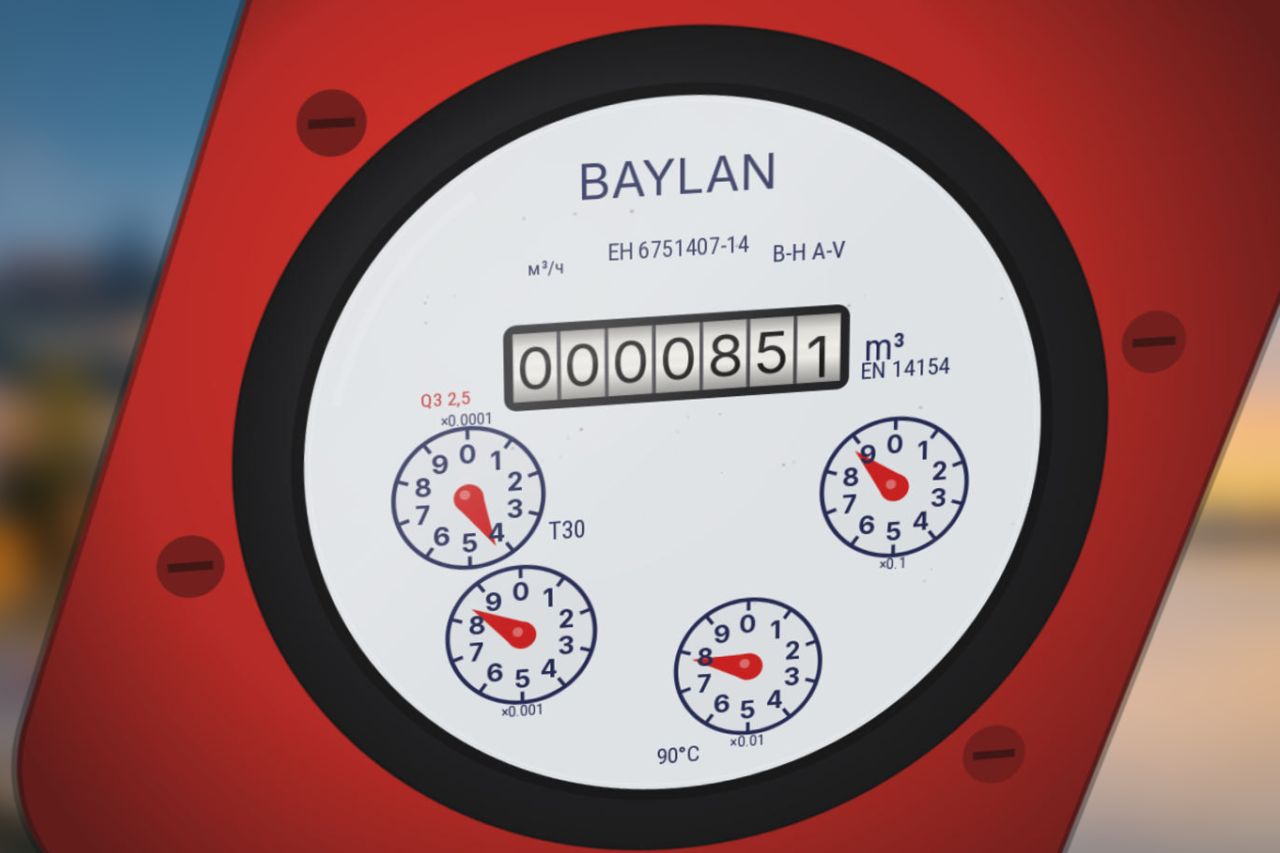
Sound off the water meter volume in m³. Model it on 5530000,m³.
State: 850.8784,m³
